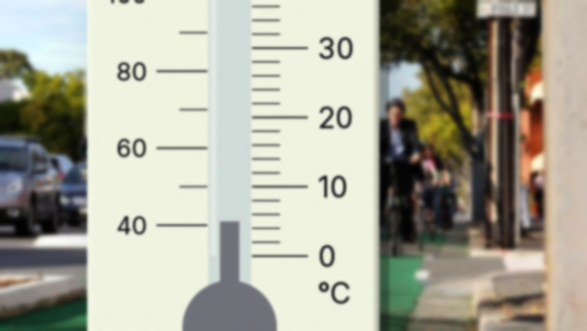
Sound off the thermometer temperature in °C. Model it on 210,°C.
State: 5,°C
